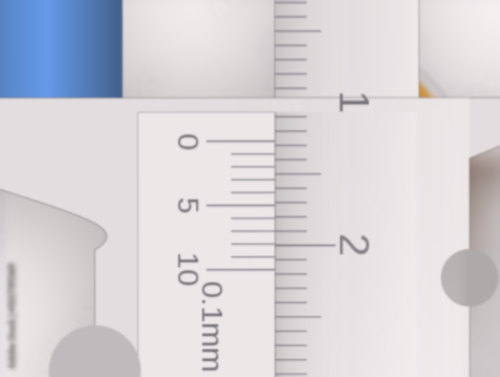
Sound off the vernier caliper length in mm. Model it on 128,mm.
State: 12.7,mm
